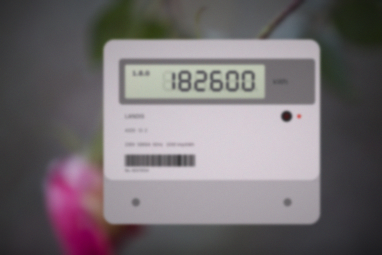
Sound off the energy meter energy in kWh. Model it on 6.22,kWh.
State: 182600,kWh
